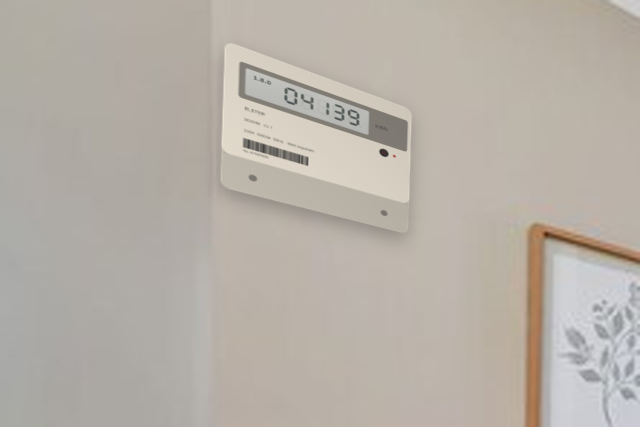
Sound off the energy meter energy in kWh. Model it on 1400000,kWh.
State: 4139,kWh
